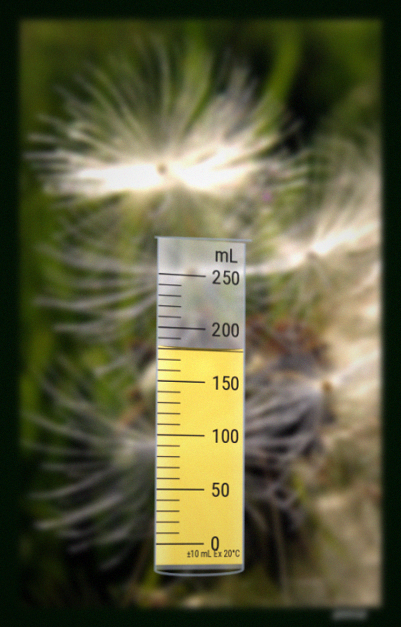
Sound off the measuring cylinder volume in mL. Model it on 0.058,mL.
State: 180,mL
